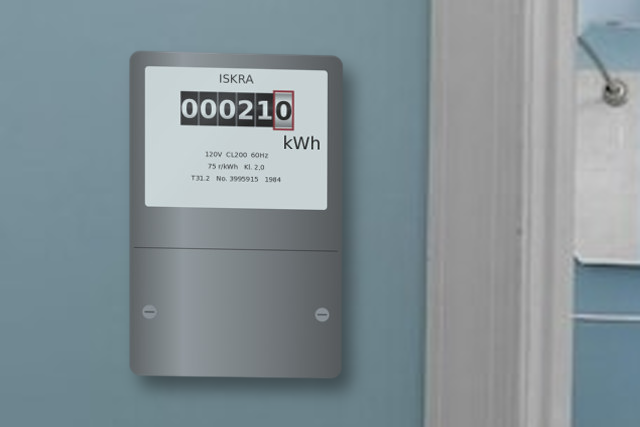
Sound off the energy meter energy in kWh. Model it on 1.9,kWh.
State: 21.0,kWh
